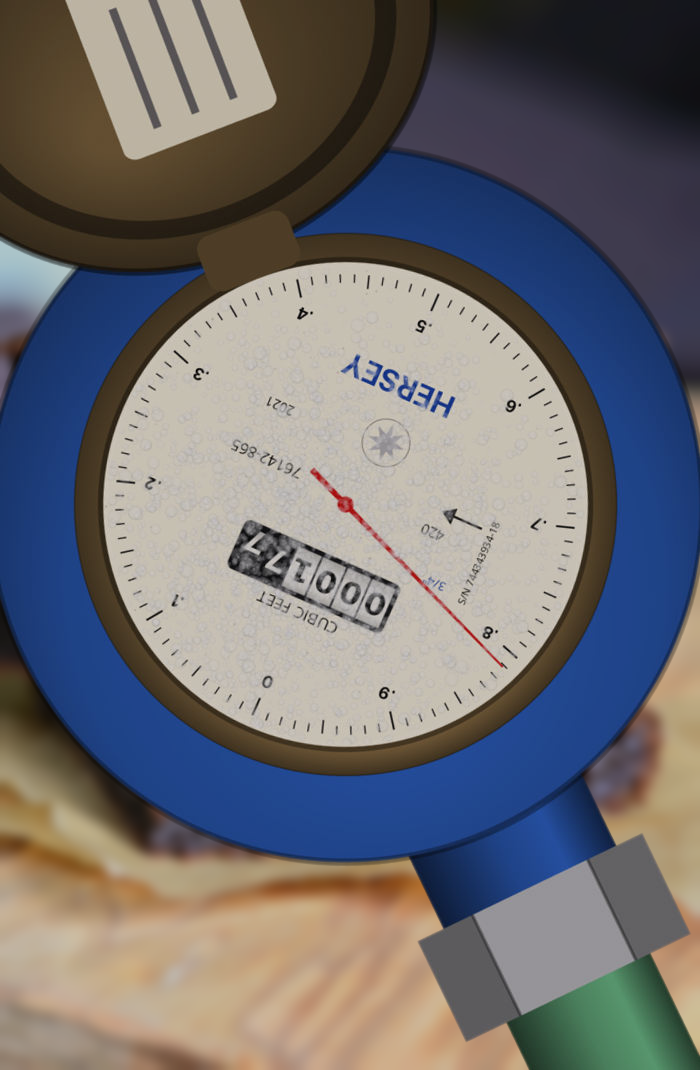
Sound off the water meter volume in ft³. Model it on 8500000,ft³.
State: 176.81,ft³
